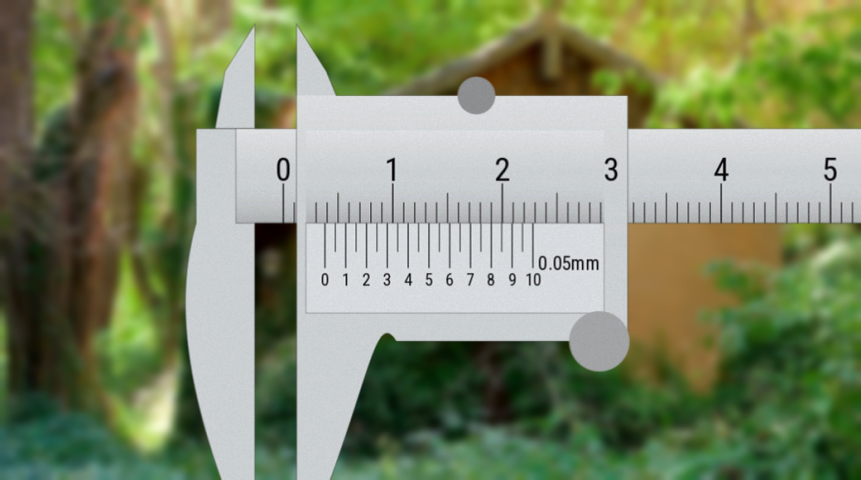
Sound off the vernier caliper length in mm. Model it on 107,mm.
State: 3.8,mm
